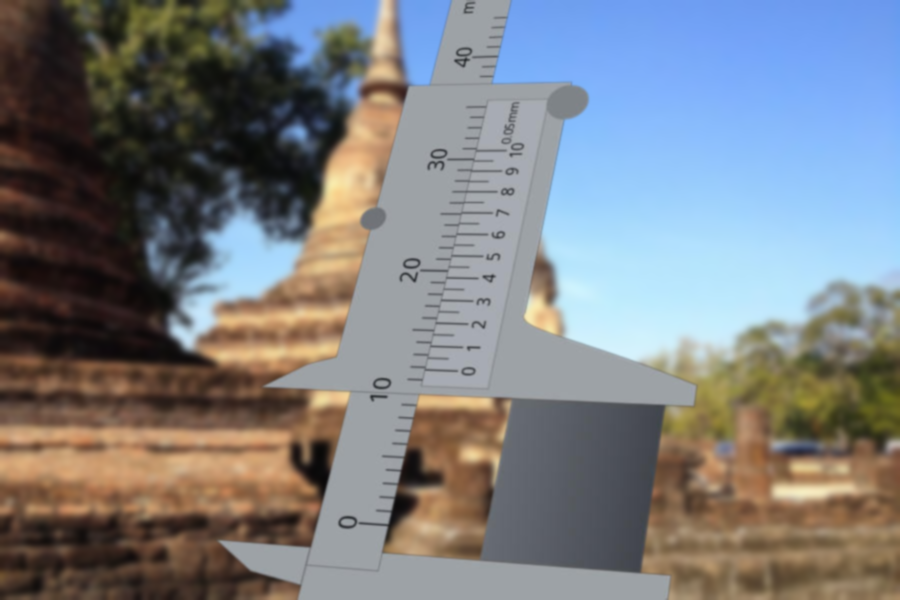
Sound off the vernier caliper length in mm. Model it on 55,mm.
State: 11.8,mm
